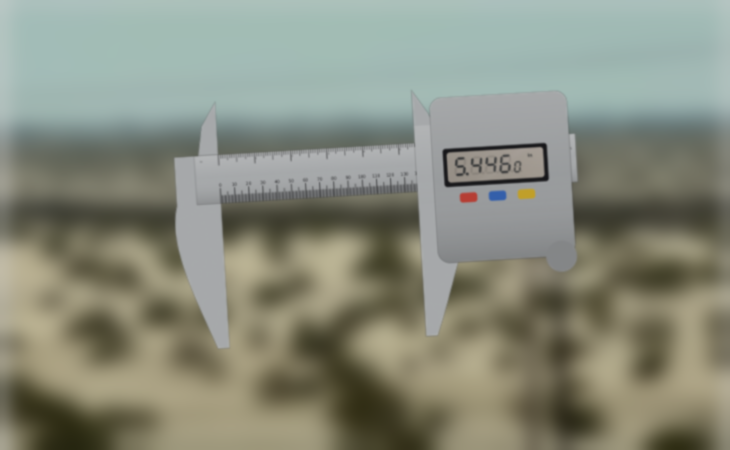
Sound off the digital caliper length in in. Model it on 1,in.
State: 5.4460,in
